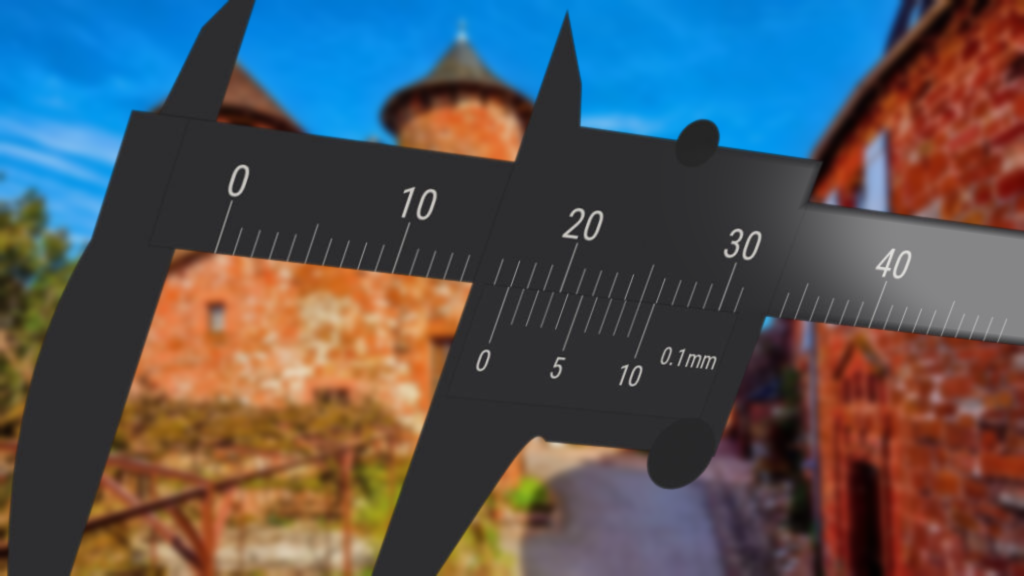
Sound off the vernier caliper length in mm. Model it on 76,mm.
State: 16.9,mm
